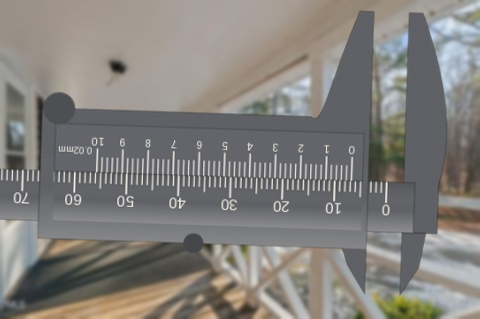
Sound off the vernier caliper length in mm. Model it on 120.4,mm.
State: 6.8,mm
